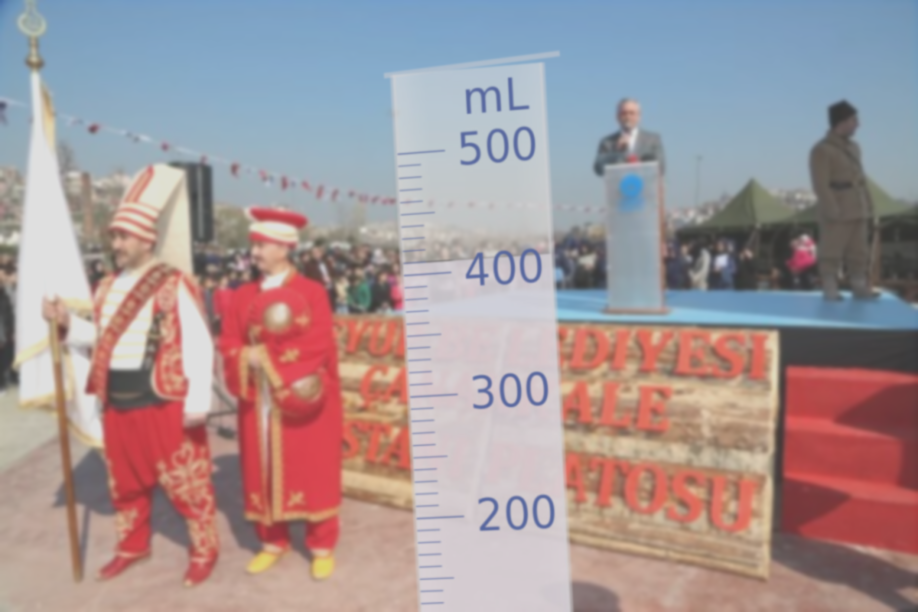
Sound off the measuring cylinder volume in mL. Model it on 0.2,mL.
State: 410,mL
